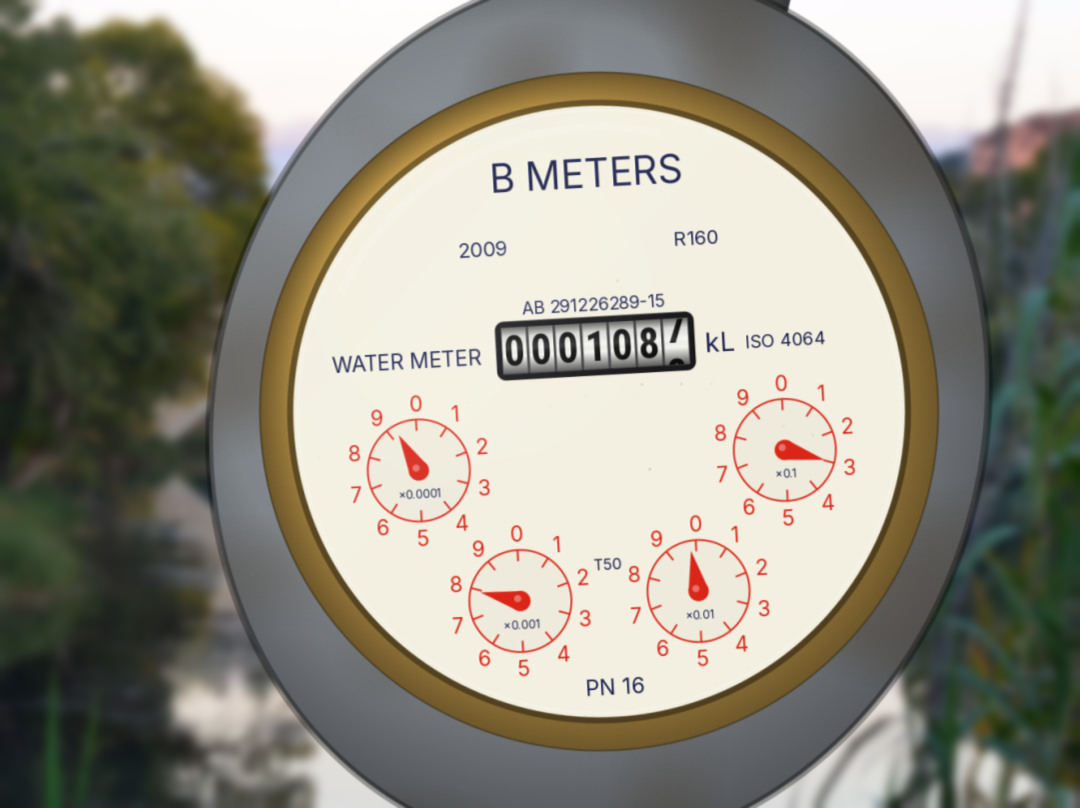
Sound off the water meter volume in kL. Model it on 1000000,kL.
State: 1087.2979,kL
